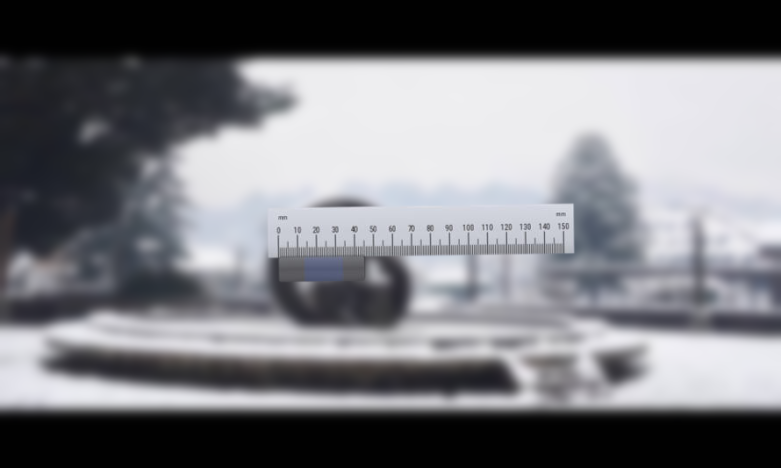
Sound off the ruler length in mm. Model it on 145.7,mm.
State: 45,mm
